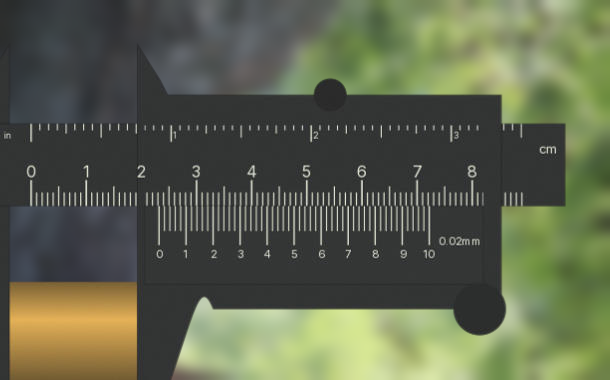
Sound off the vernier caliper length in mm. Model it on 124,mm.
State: 23.2,mm
